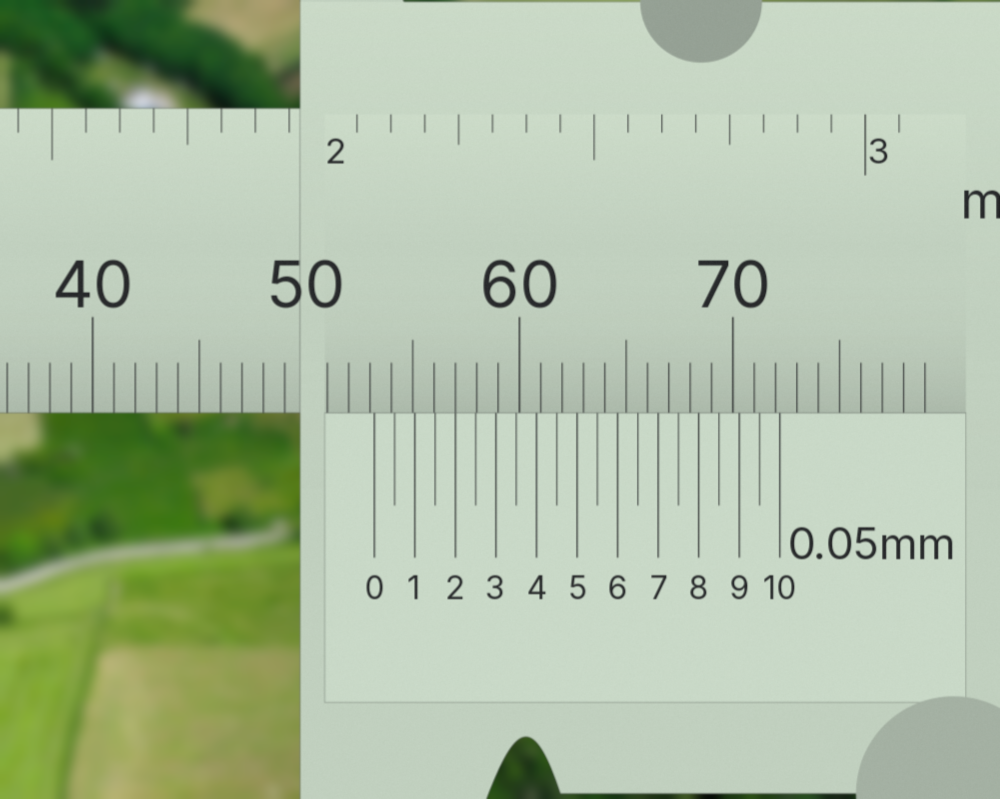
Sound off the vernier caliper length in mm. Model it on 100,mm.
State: 53.2,mm
